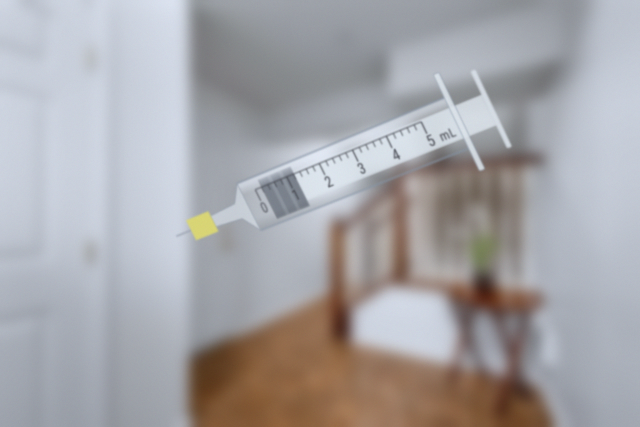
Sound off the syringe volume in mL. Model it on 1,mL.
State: 0.2,mL
